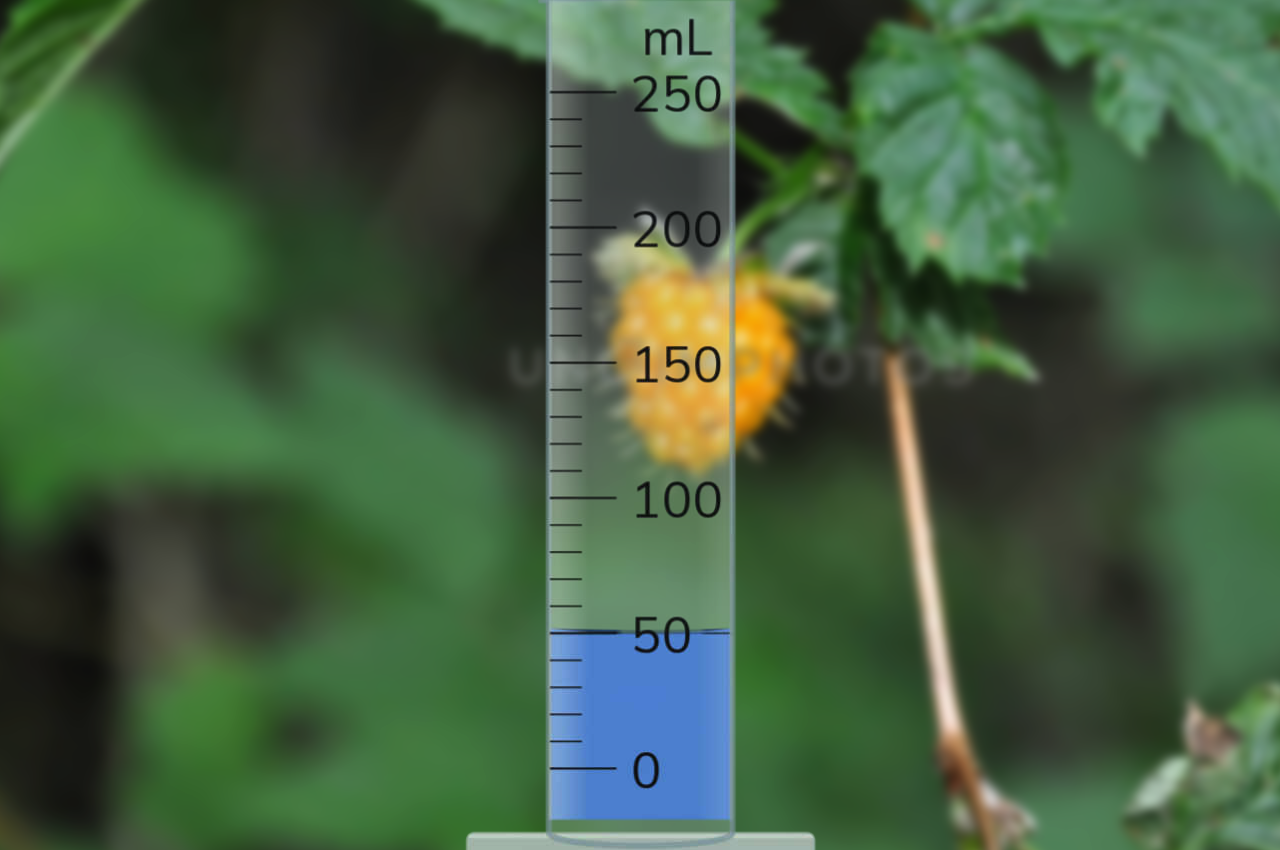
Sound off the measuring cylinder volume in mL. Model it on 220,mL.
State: 50,mL
